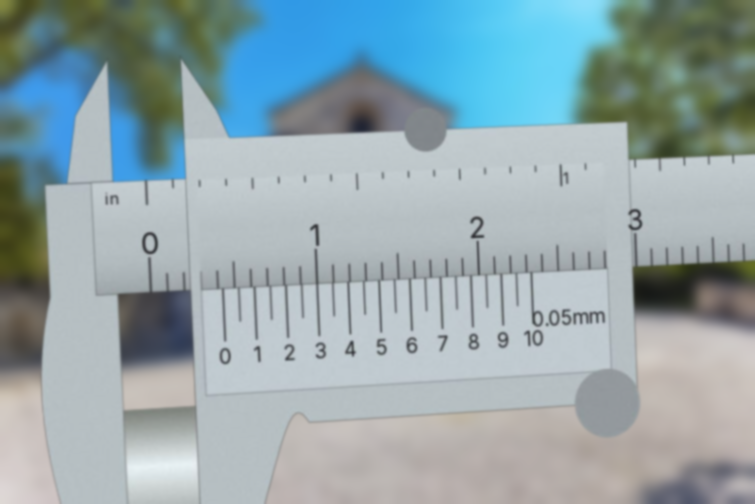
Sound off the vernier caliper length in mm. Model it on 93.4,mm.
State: 4.3,mm
